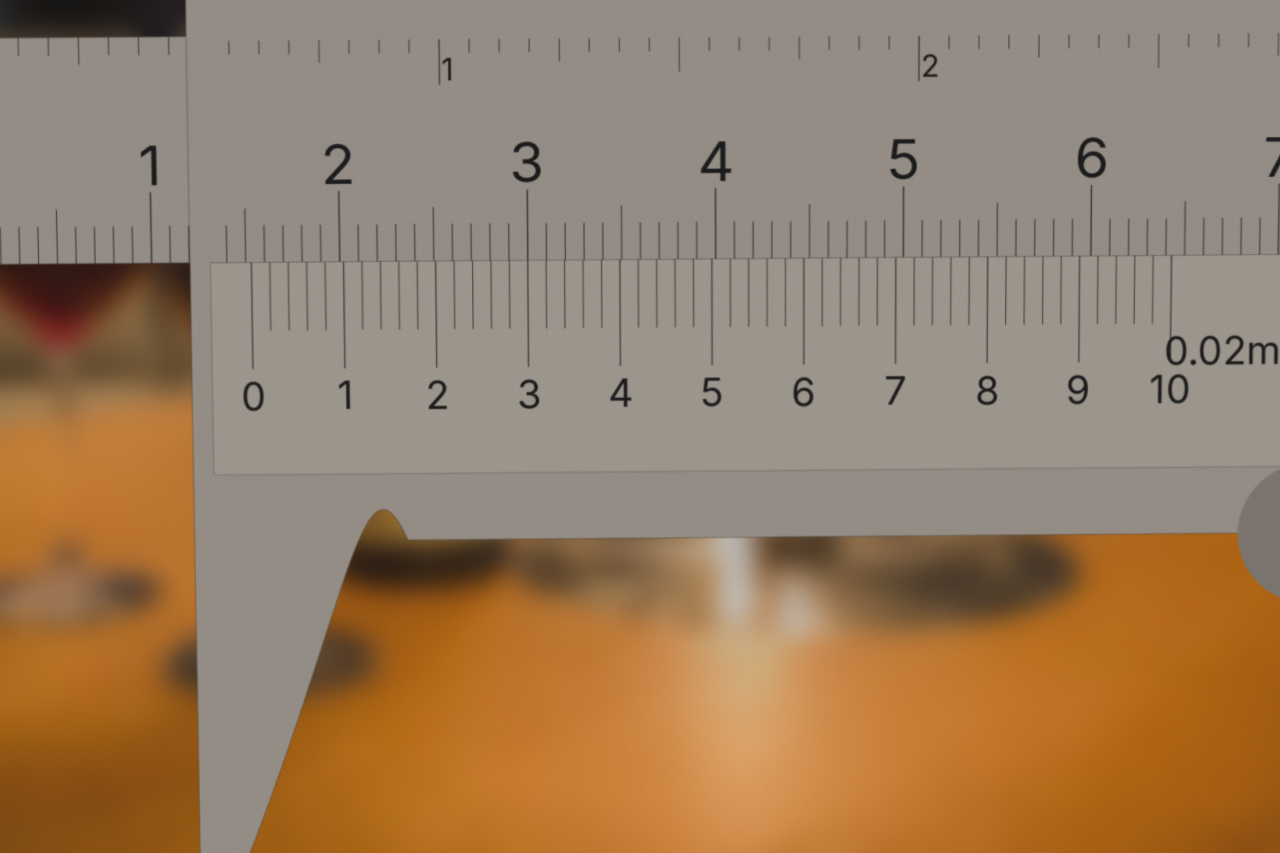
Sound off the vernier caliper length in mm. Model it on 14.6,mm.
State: 15.3,mm
